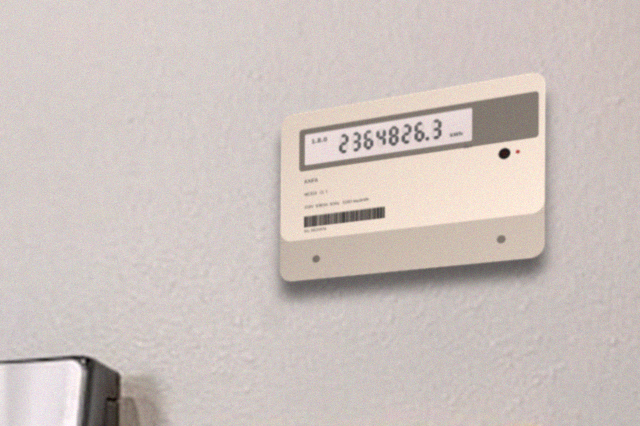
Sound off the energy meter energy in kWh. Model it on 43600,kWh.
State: 2364826.3,kWh
